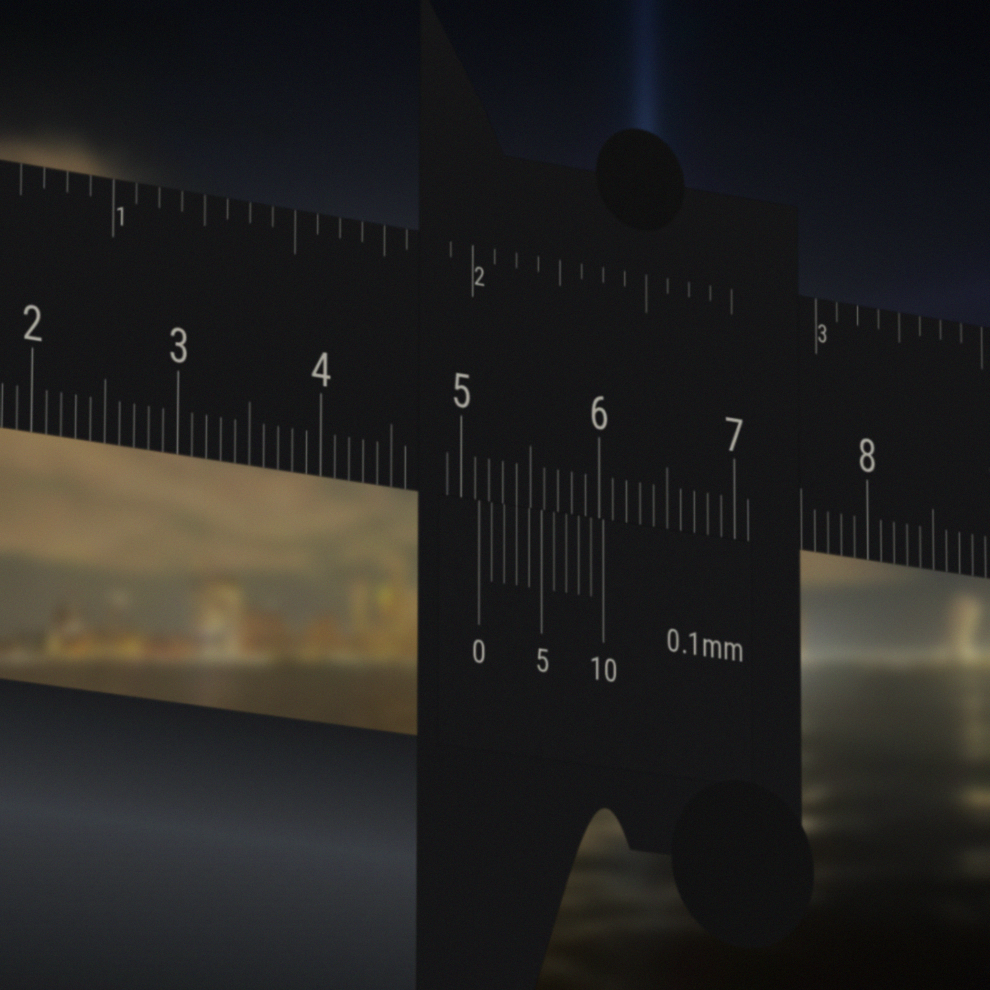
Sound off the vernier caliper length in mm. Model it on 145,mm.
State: 51.3,mm
